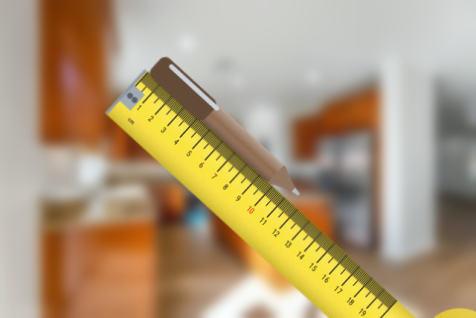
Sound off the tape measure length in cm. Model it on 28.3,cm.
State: 11.5,cm
